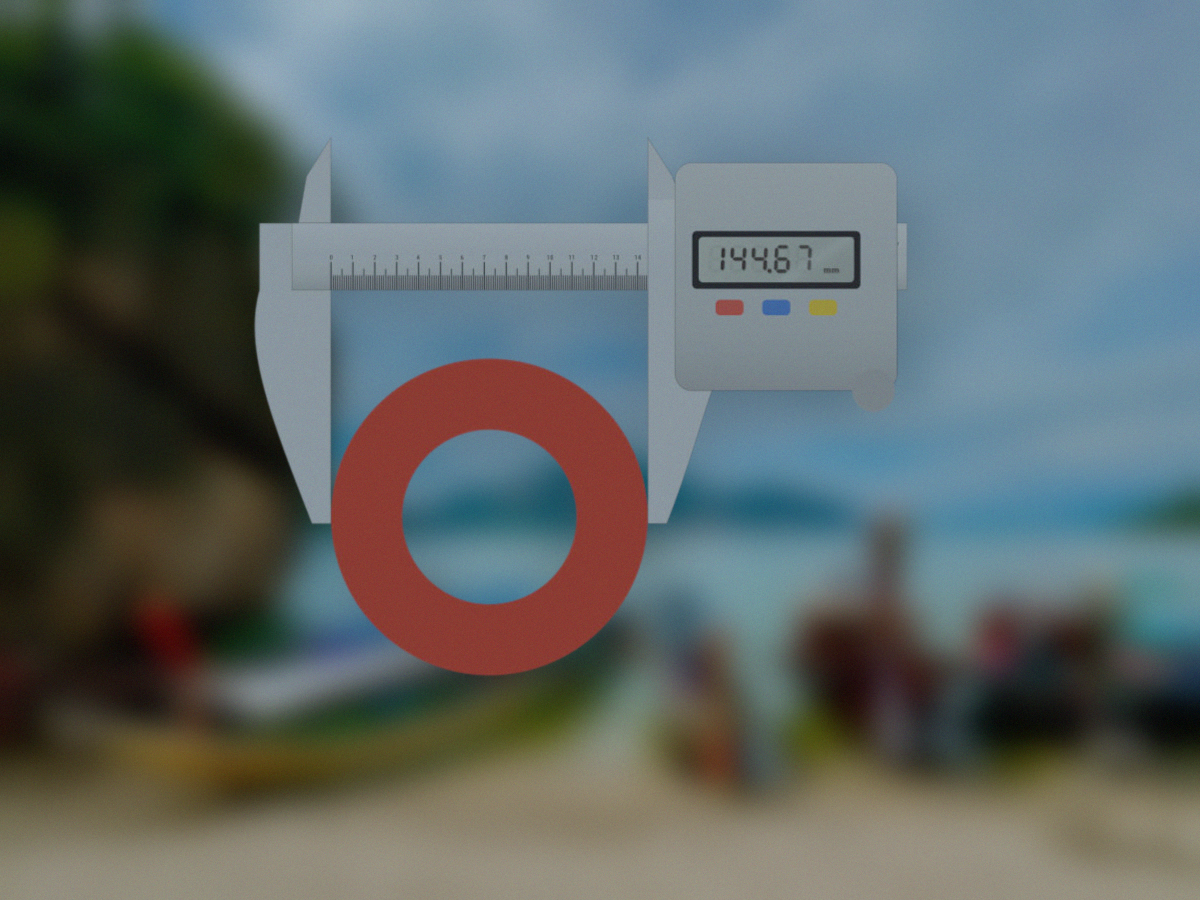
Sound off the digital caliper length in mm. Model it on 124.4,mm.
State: 144.67,mm
